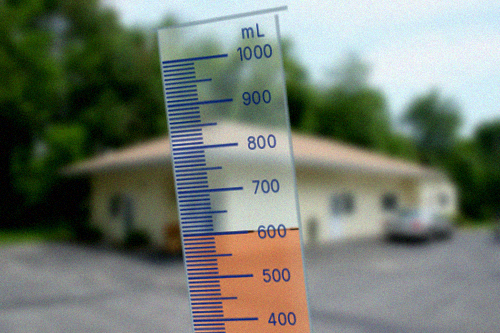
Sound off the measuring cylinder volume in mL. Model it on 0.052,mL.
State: 600,mL
